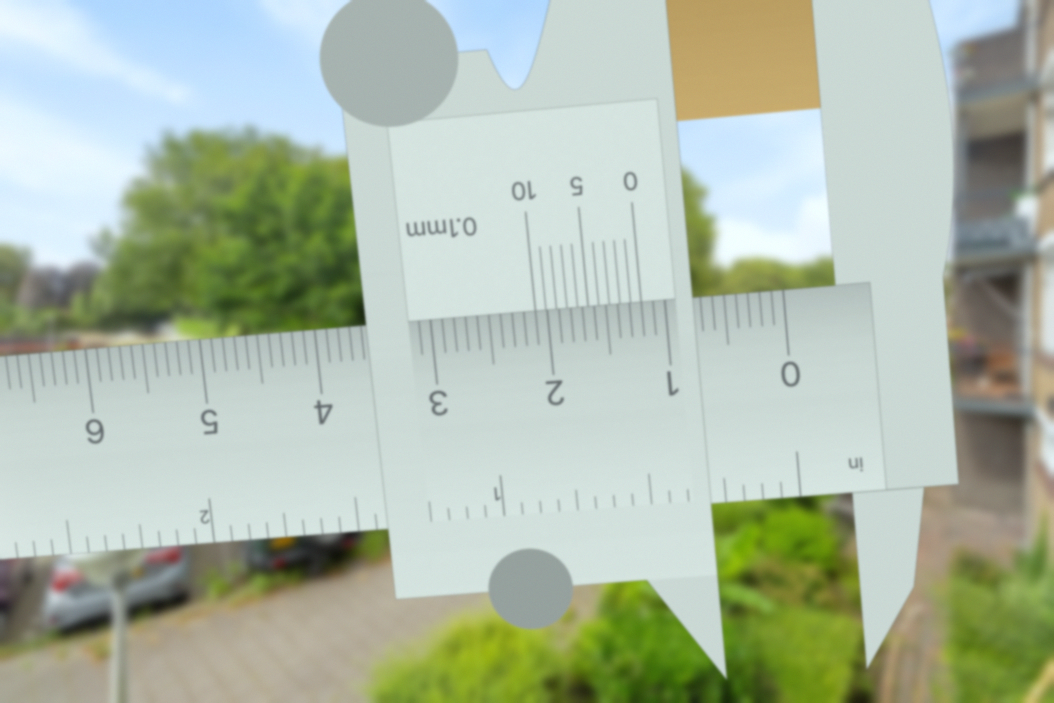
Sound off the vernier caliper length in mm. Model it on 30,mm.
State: 12.0,mm
